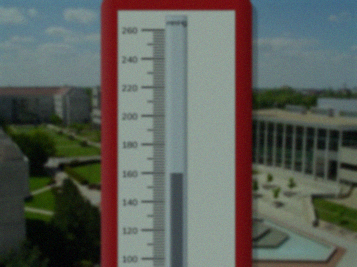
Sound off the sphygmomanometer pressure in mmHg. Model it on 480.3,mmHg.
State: 160,mmHg
